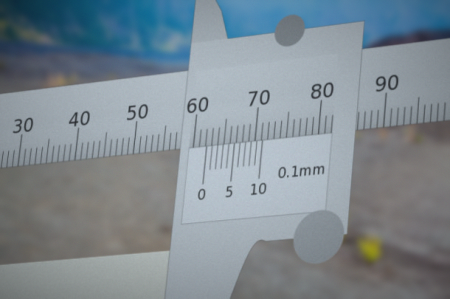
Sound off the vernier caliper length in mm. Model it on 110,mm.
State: 62.2,mm
